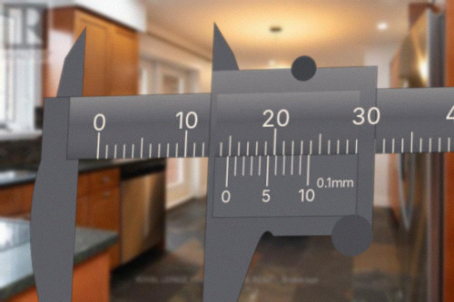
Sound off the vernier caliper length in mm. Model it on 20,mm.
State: 14.8,mm
